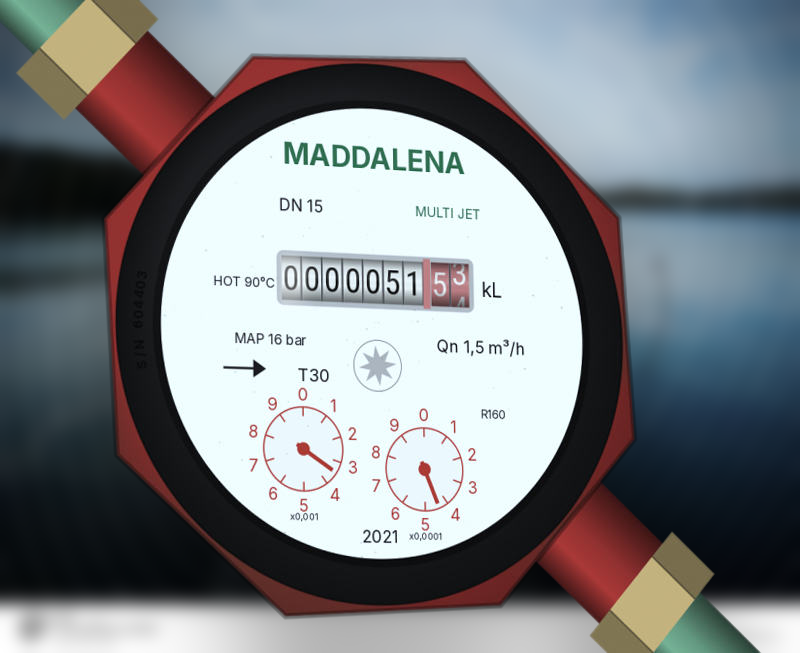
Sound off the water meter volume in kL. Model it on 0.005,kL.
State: 51.5334,kL
